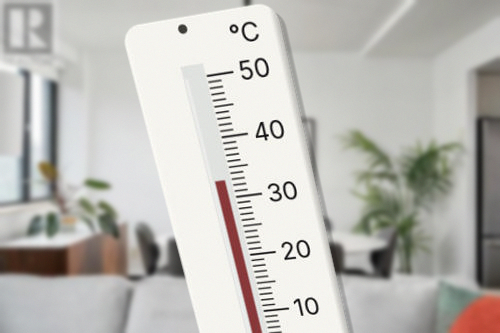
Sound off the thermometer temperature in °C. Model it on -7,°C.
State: 33,°C
